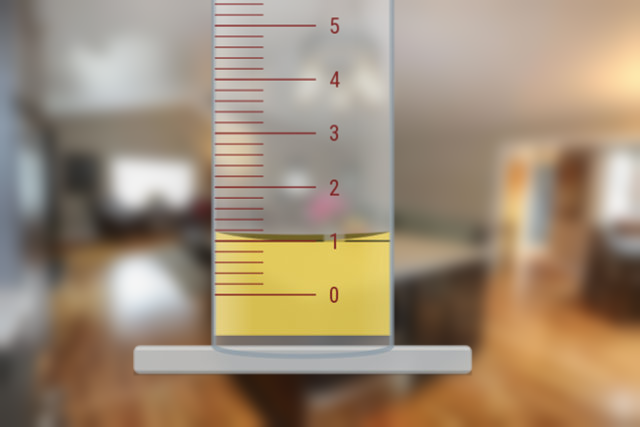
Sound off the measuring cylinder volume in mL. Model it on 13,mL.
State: 1,mL
